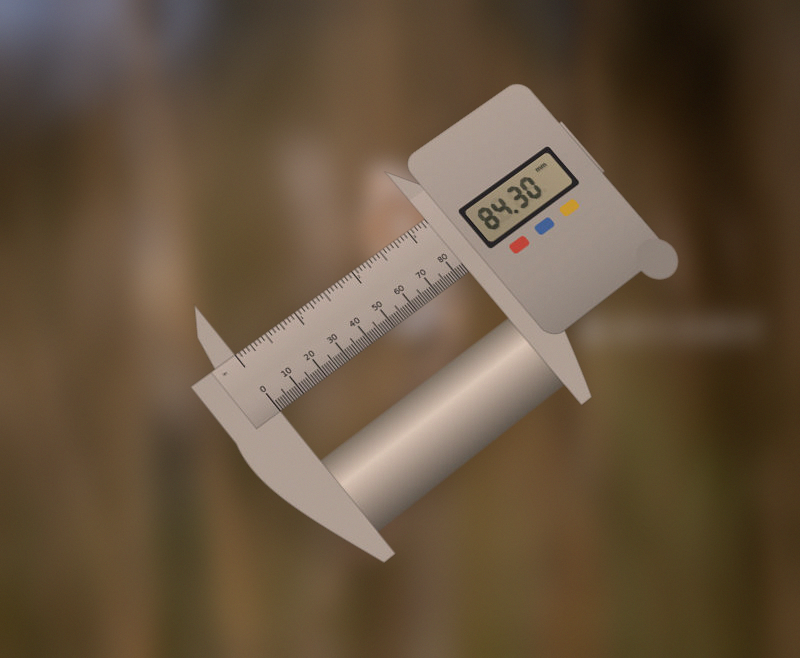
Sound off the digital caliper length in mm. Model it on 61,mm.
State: 84.30,mm
